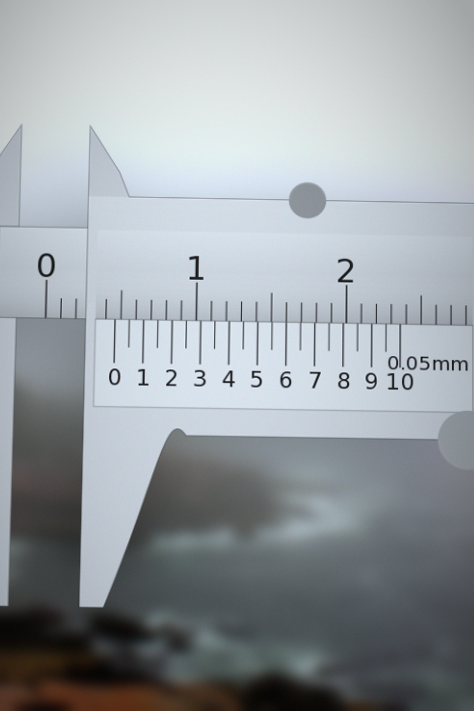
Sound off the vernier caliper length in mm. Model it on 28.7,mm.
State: 4.6,mm
